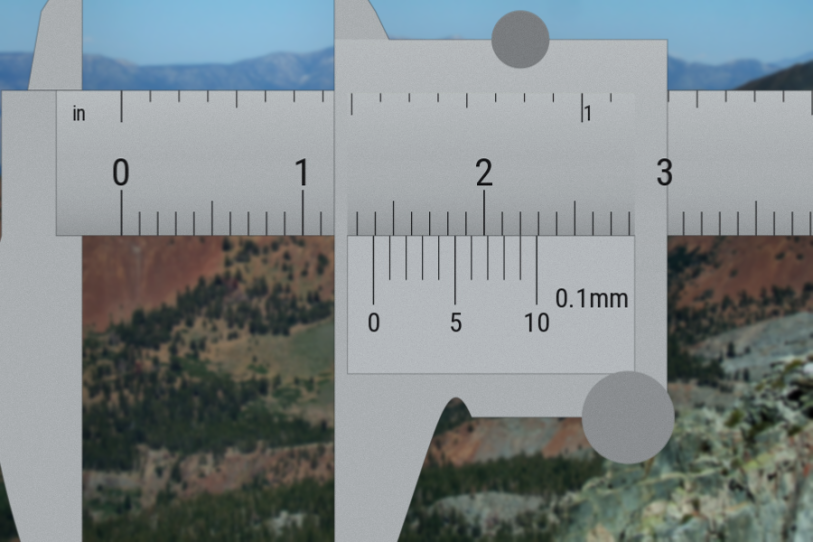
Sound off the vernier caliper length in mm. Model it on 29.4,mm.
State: 13.9,mm
